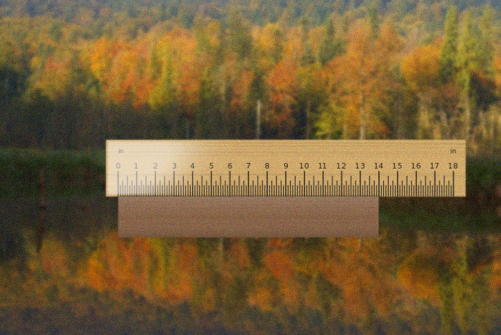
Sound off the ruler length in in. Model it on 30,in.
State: 14,in
